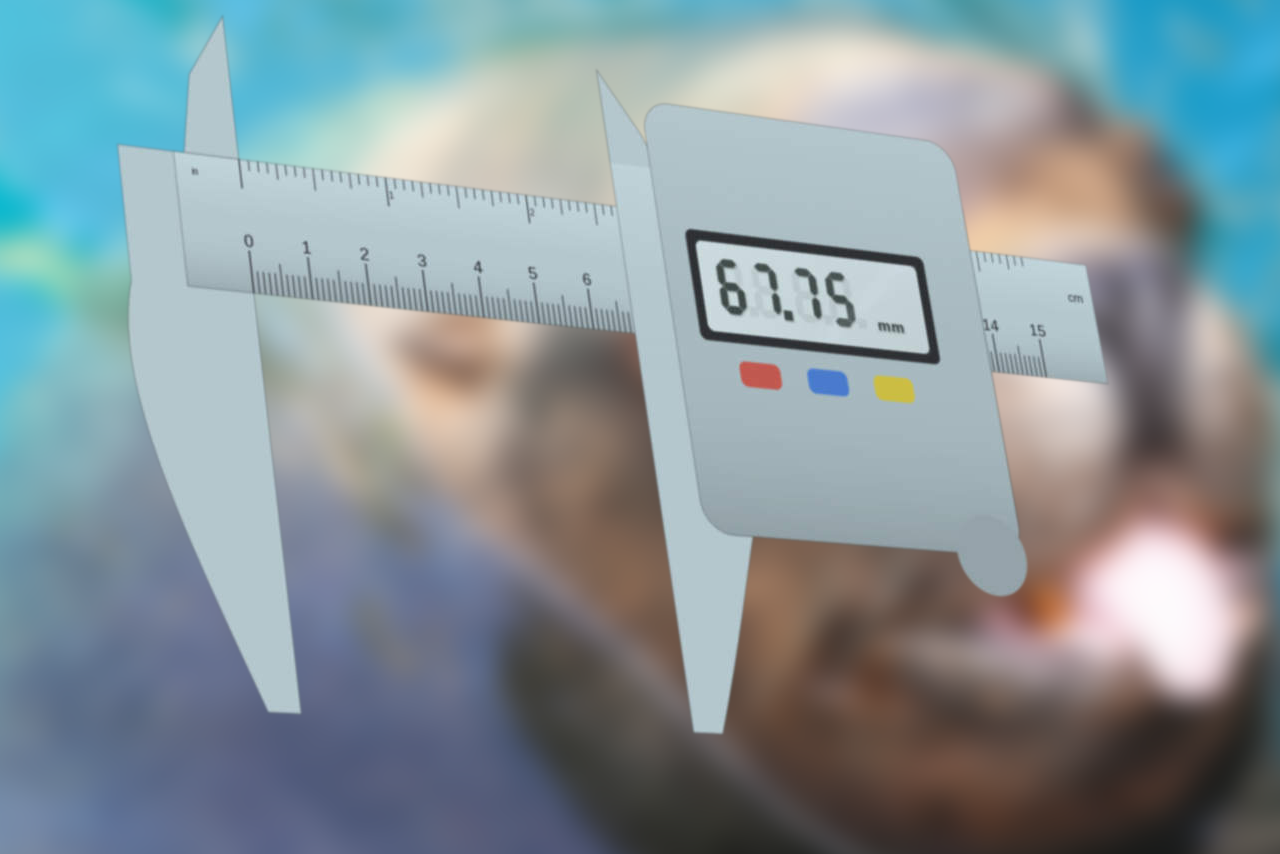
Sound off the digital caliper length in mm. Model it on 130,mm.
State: 67.75,mm
